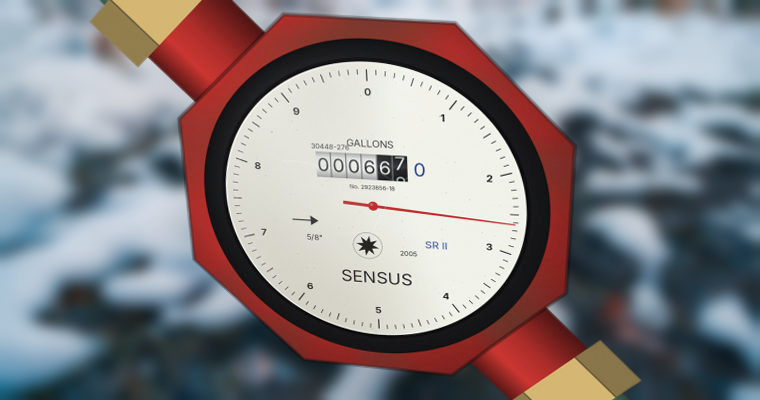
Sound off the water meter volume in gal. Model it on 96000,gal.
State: 6672.6,gal
